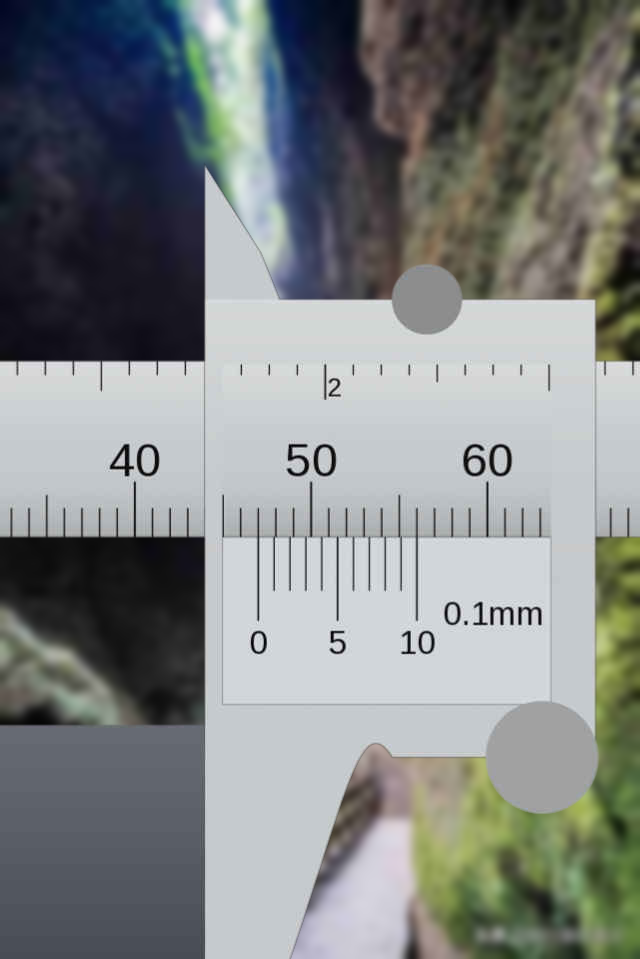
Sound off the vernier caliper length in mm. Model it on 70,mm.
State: 47.0,mm
